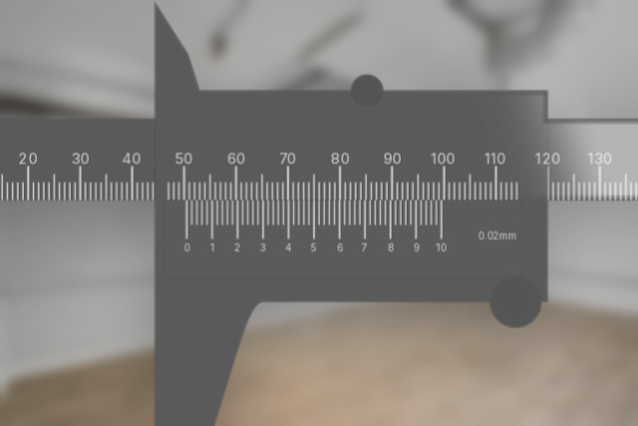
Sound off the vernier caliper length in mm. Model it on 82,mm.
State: 50.5,mm
